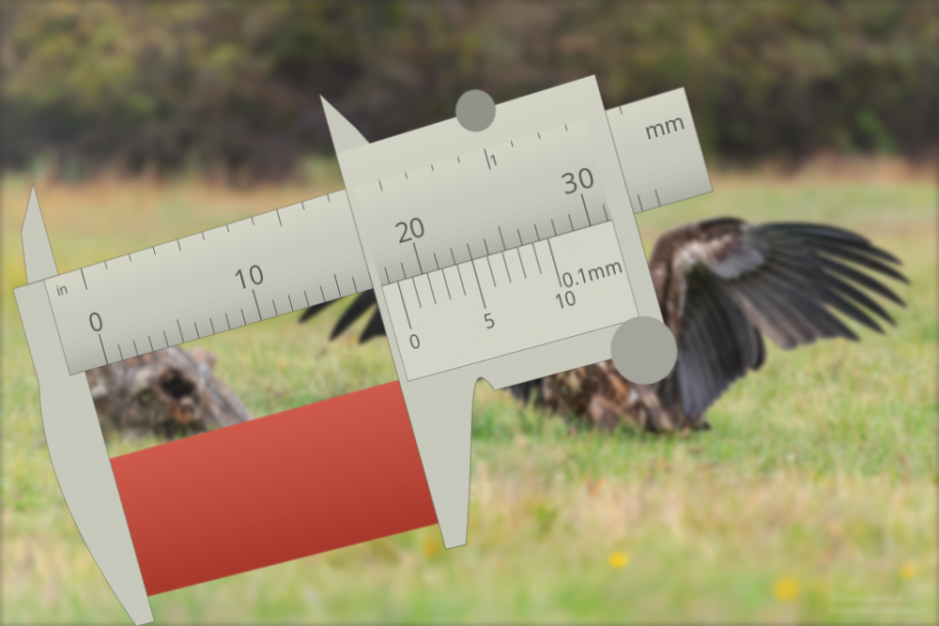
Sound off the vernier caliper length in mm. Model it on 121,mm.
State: 18.5,mm
